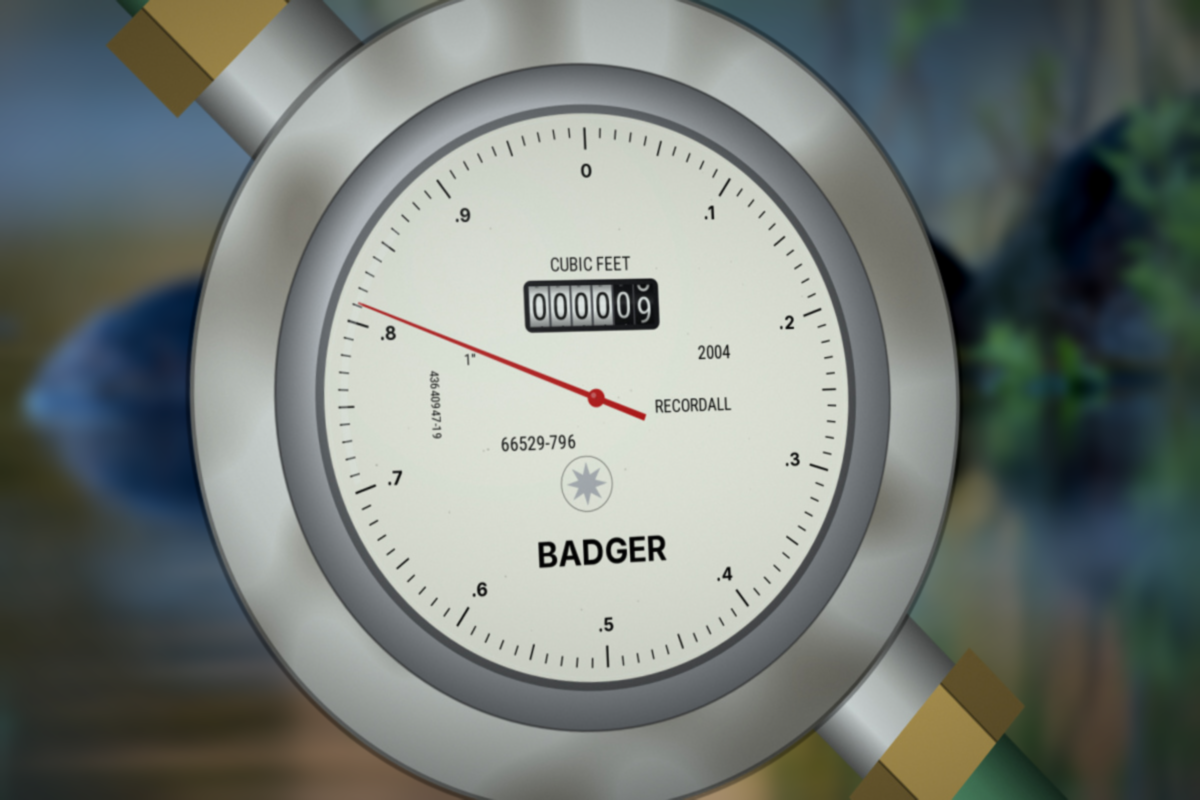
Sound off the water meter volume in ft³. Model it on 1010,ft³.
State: 8.81,ft³
